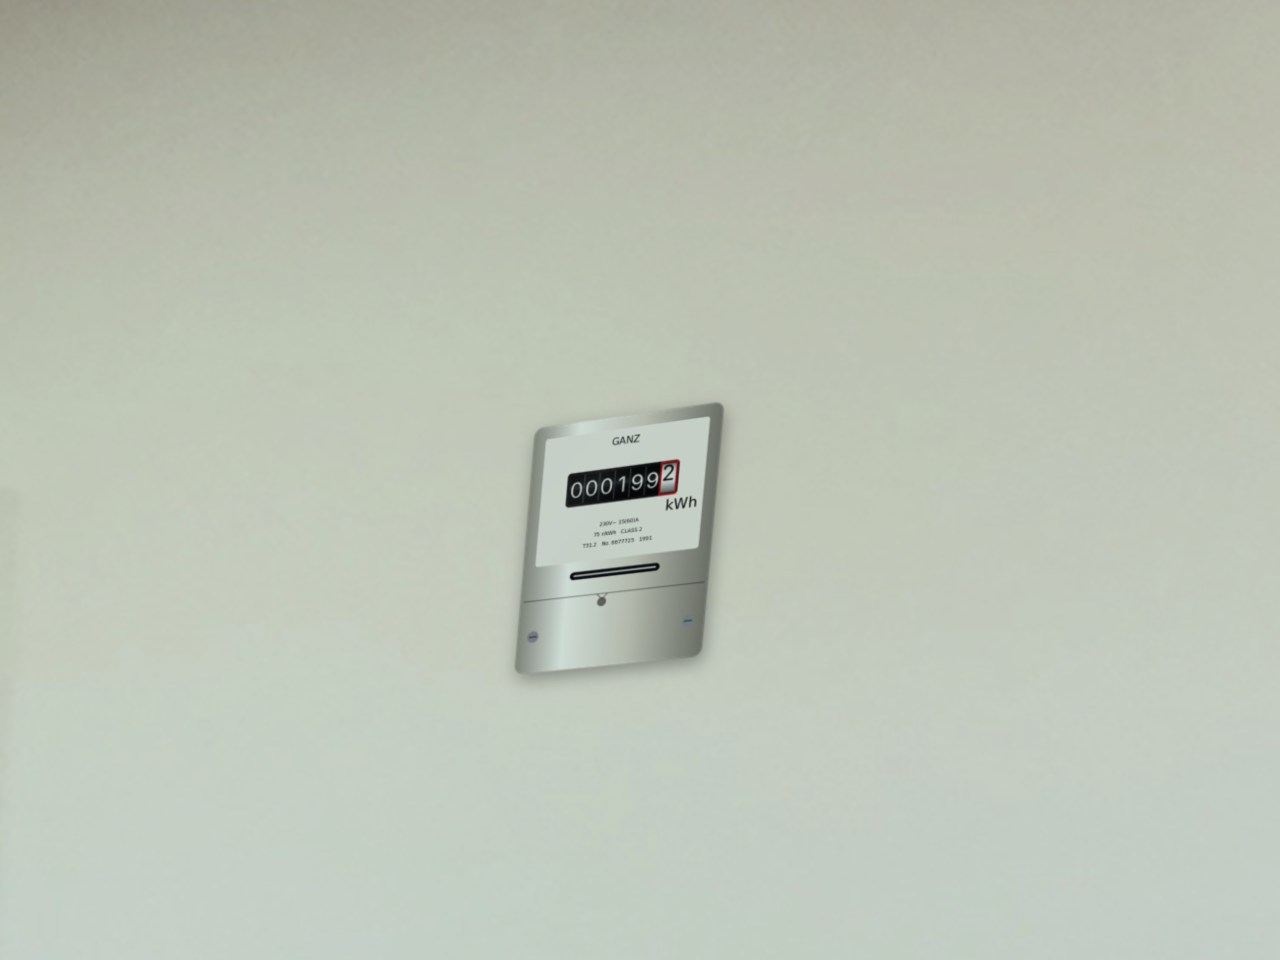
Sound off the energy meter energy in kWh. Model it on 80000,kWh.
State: 199.2,kWh
